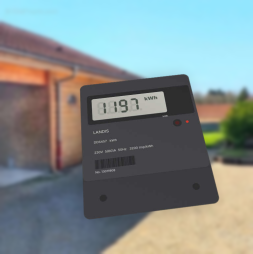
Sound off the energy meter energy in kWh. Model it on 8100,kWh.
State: 1197,kWh
